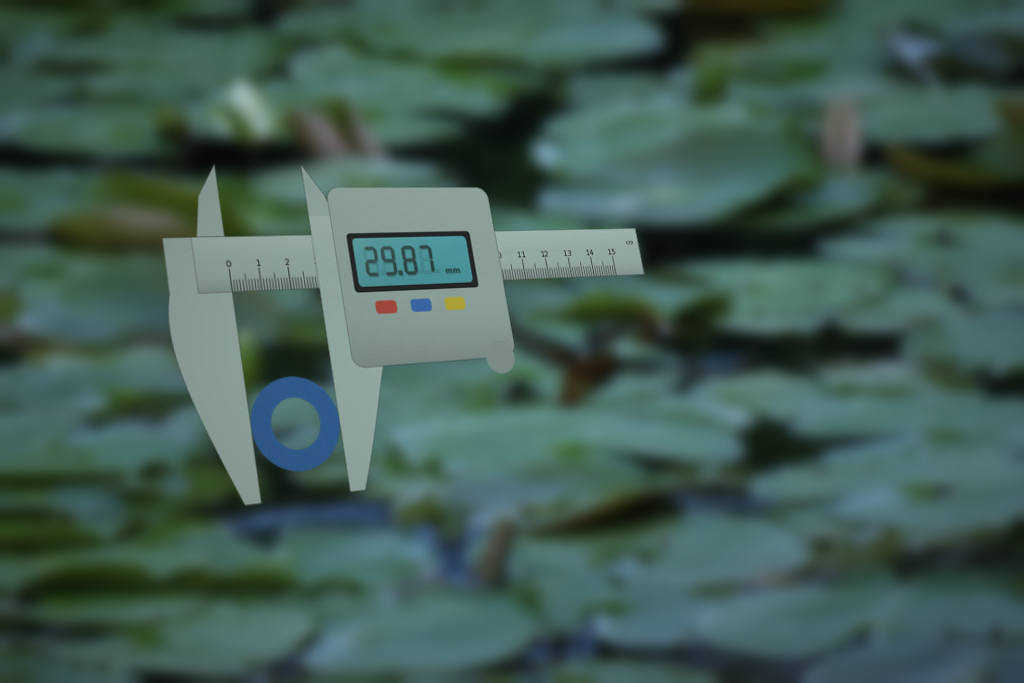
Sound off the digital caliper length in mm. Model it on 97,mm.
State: 29.87,mm
